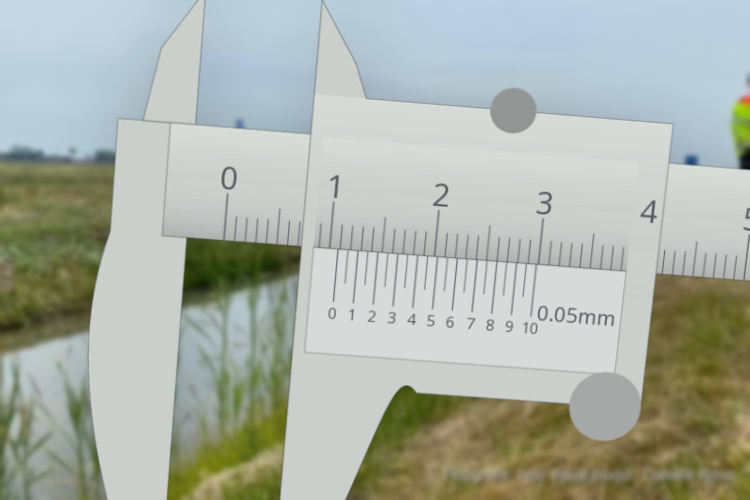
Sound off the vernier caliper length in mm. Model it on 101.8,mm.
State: 10.8,mm
